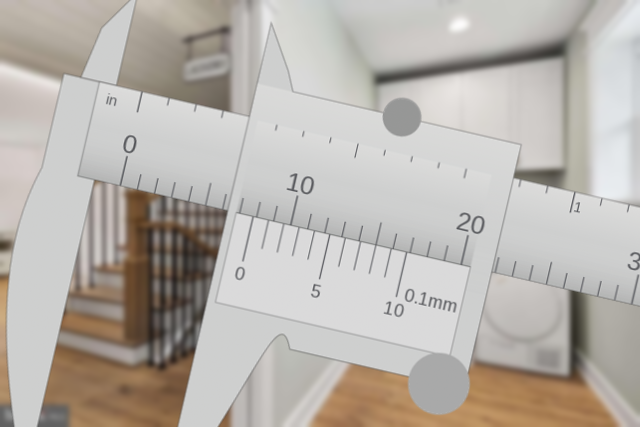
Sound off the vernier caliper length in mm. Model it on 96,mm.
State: 7.8,mm
